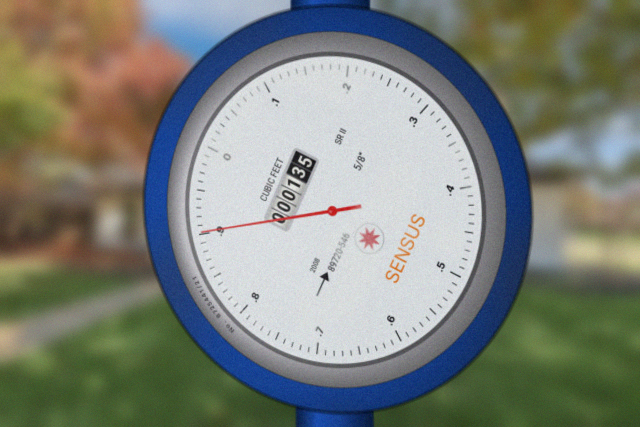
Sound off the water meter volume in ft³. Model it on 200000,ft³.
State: 134.90,ft³
